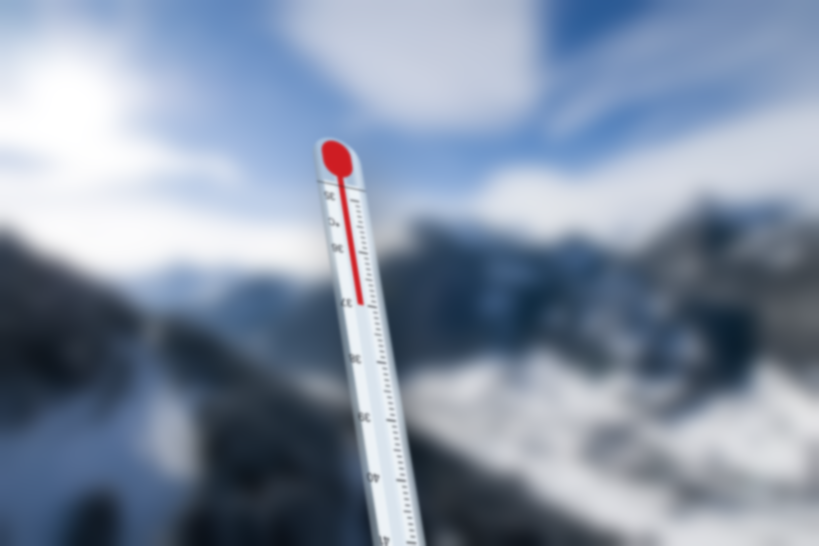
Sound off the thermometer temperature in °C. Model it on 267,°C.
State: 37,°C
